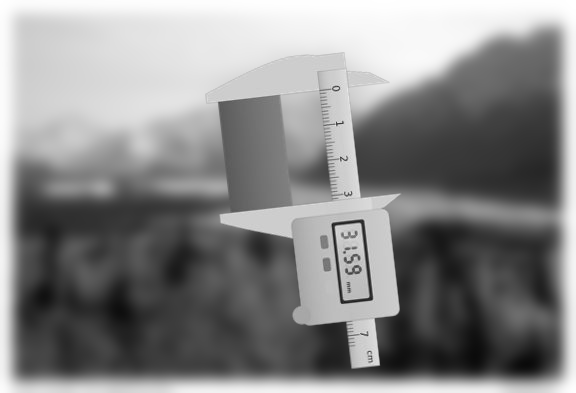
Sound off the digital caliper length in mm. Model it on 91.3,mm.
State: 31.59,mm
